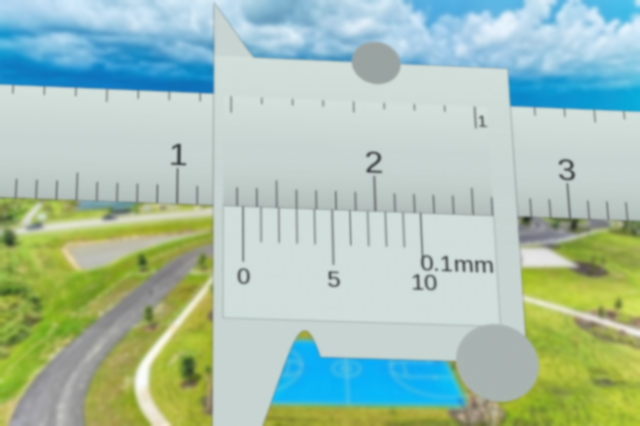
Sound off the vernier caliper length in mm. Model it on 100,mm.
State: 13.3,mm
